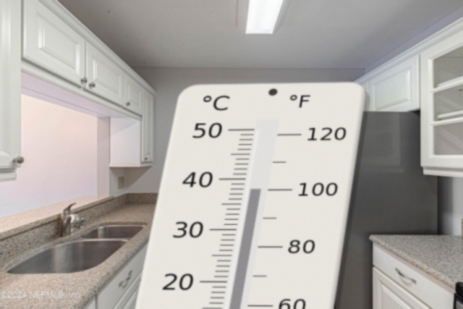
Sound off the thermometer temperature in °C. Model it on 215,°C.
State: 38,°C
